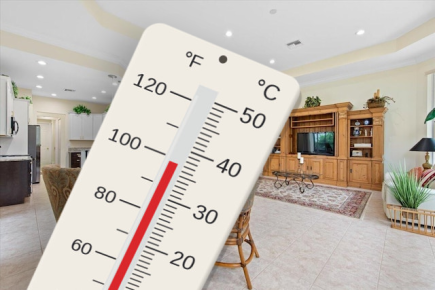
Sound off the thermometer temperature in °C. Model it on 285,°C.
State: 37,°C
